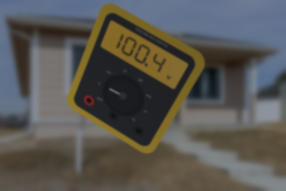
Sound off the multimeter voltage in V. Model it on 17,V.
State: 100.4,V
